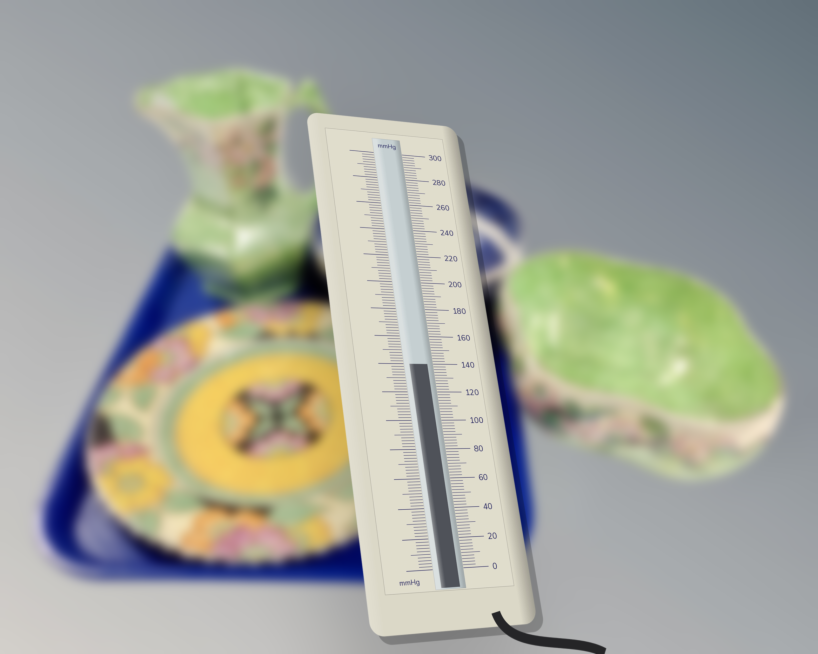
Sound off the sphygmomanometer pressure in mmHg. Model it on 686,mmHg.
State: 140,mmHg
